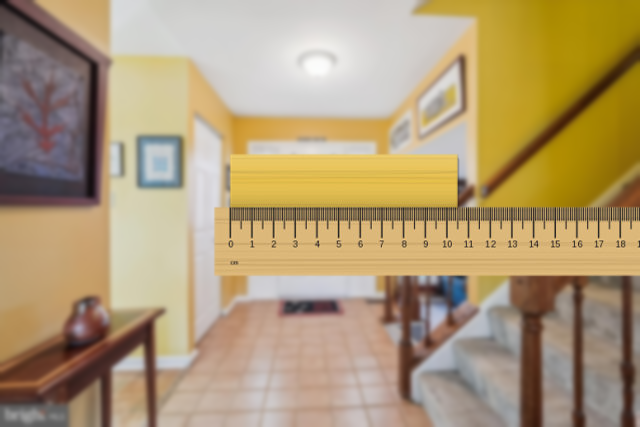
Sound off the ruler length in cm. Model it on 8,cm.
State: 10.5,cm
